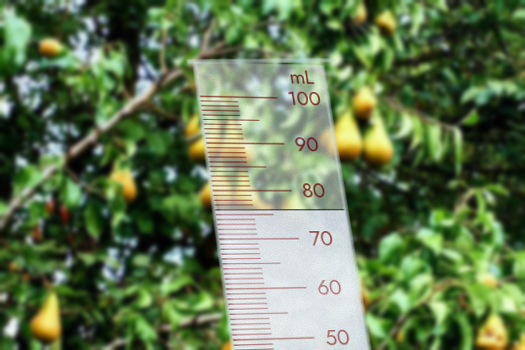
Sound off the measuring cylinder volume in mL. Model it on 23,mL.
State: 76,mL
